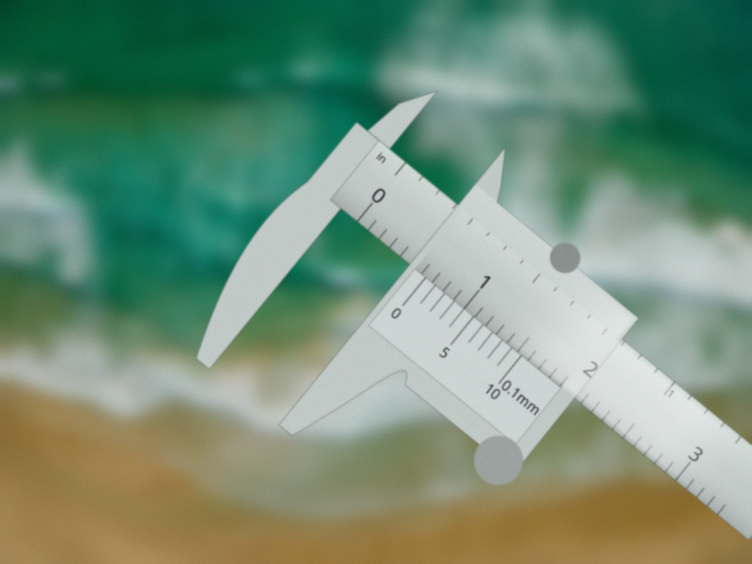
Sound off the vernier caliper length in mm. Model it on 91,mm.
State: 6.4,mm
